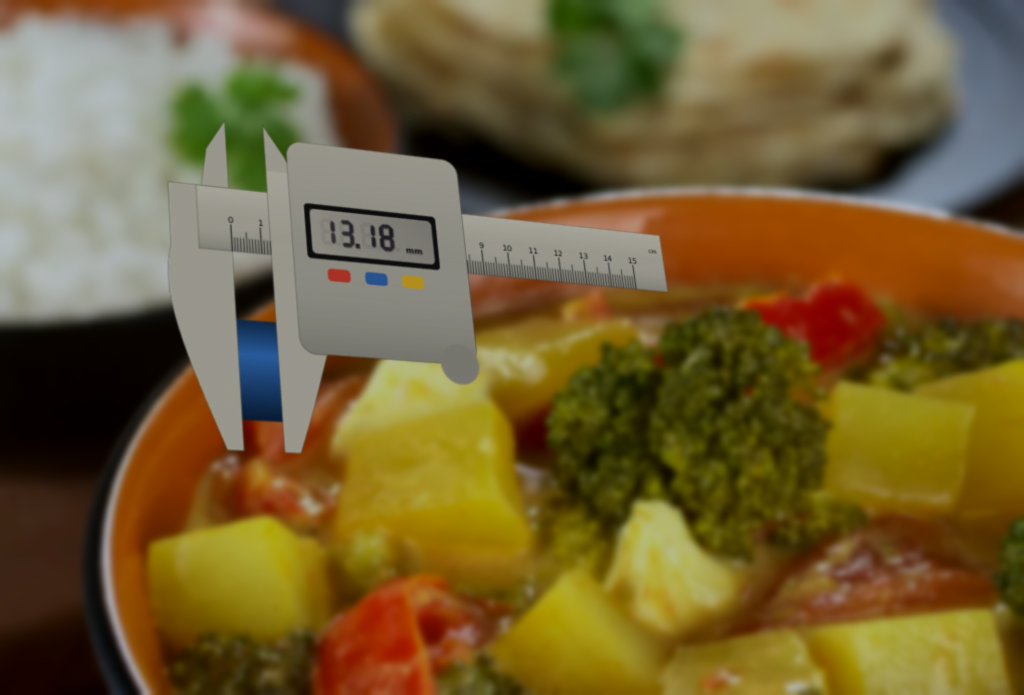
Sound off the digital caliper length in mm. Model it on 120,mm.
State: 13.18,mm
